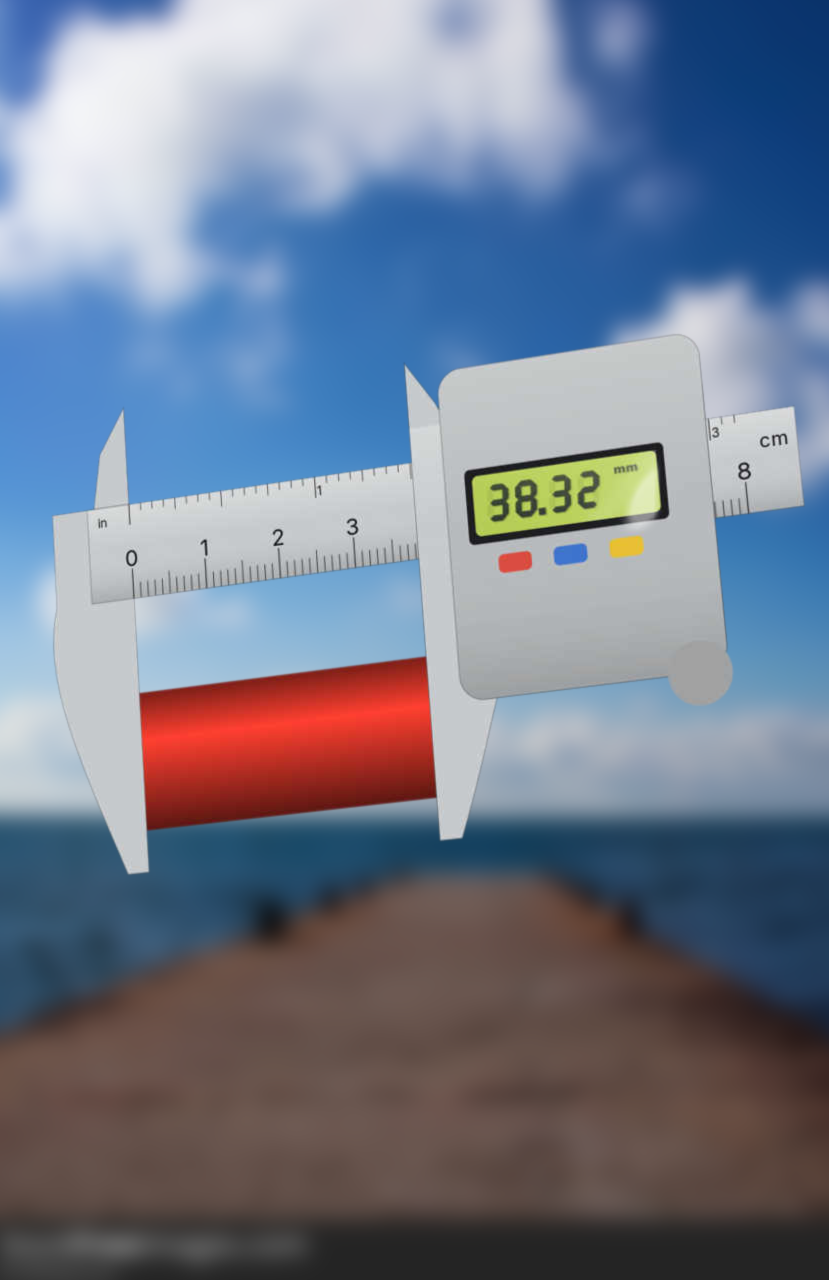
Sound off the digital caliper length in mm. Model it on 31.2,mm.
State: 38.32,mm
